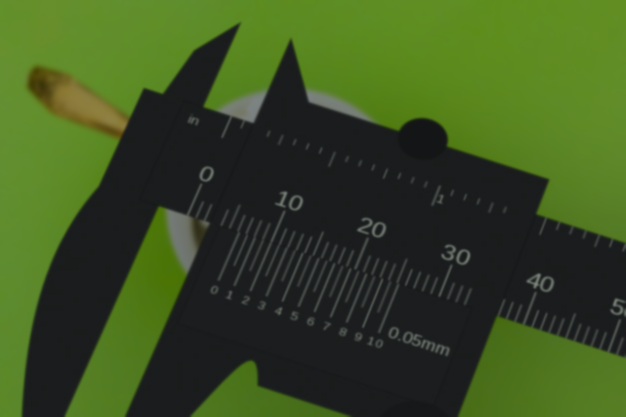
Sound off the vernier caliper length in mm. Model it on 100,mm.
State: 6.2,mm
